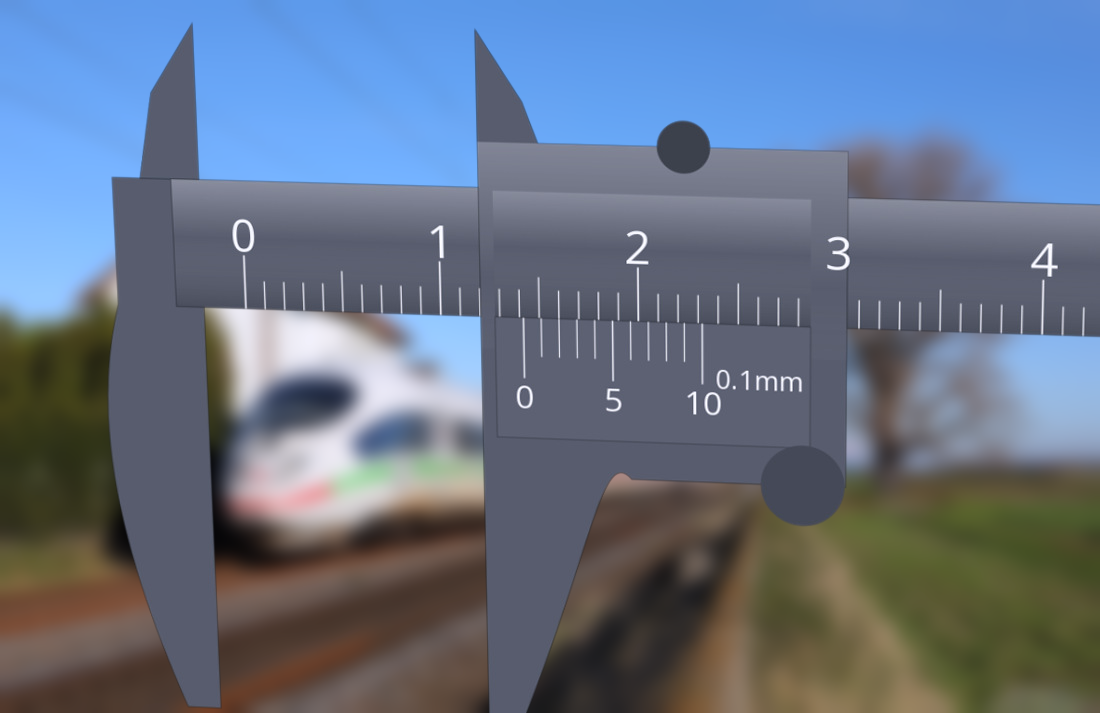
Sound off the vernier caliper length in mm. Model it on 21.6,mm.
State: 14.2,mm
